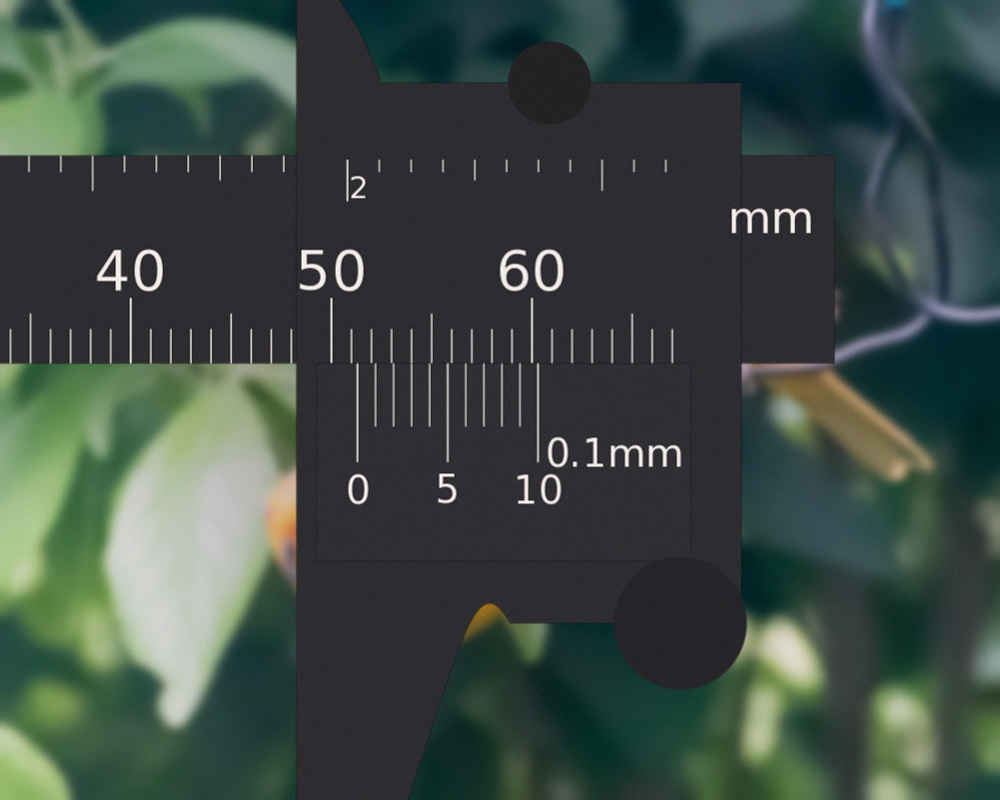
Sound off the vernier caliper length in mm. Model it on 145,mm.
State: 51.3,mm
